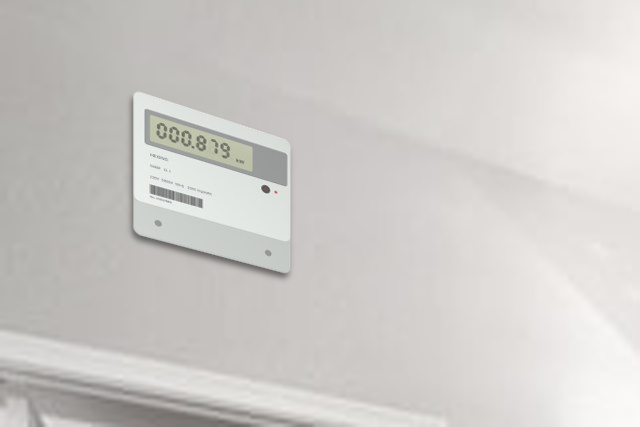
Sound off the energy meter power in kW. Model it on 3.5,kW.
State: 0.879,kW
